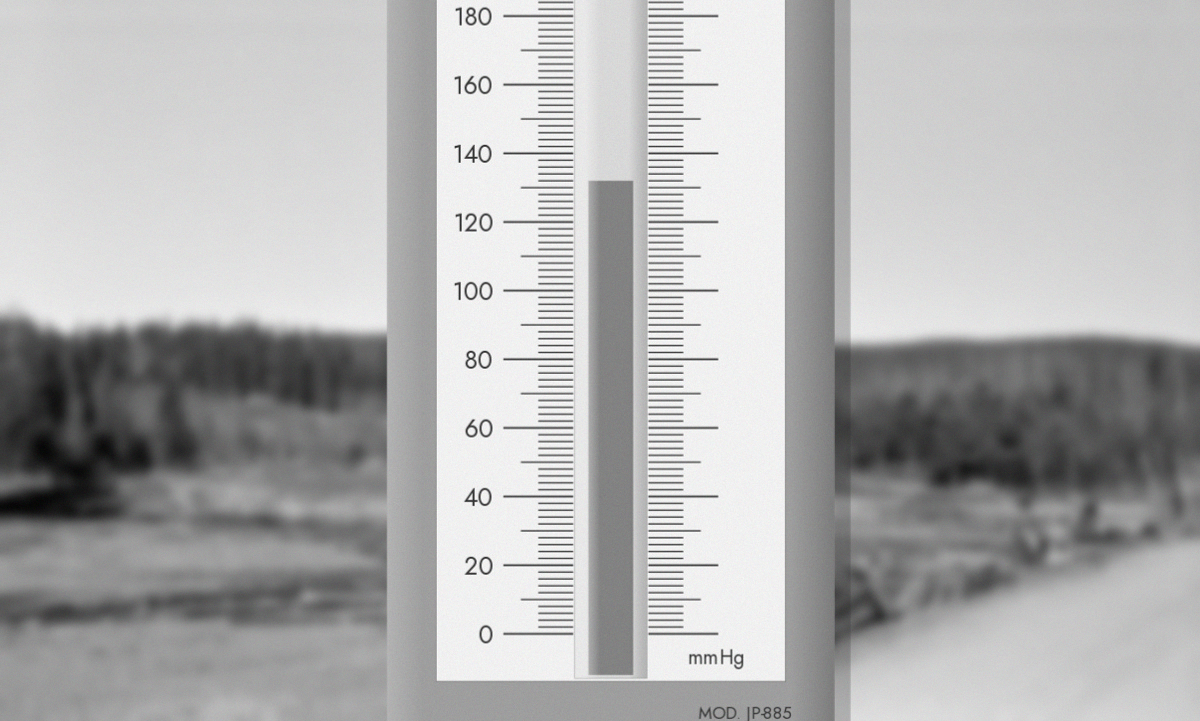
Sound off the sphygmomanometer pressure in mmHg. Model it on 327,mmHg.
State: 132,mmHg
